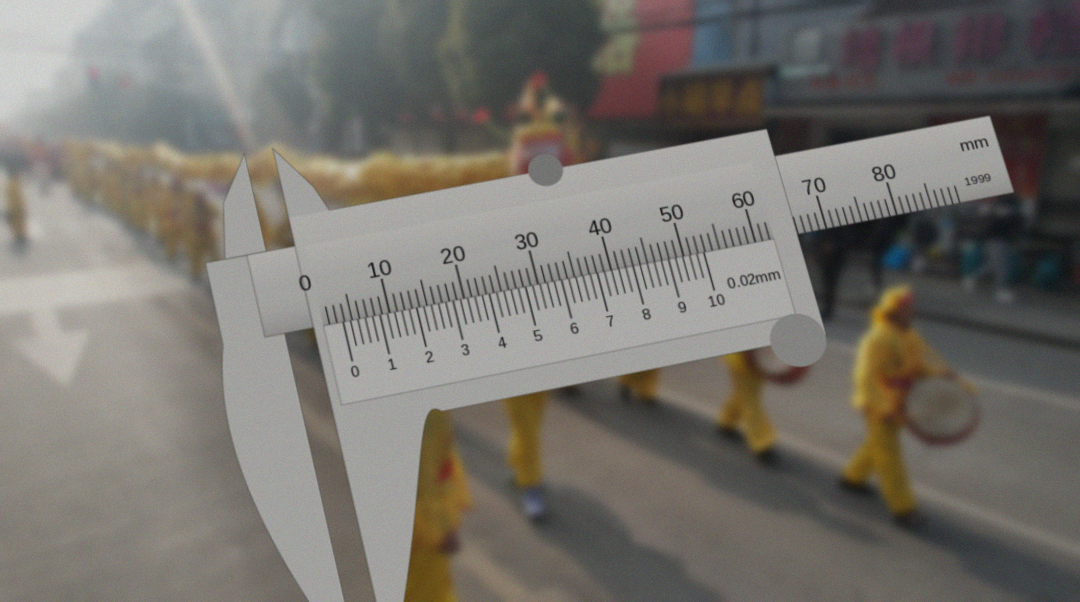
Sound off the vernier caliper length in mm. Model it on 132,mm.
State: 3.8,mm
